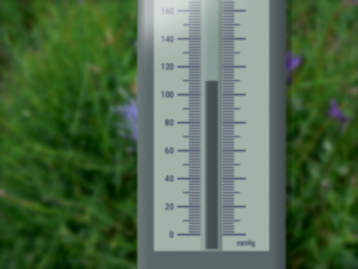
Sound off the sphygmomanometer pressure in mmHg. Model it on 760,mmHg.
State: 110,mmHg
